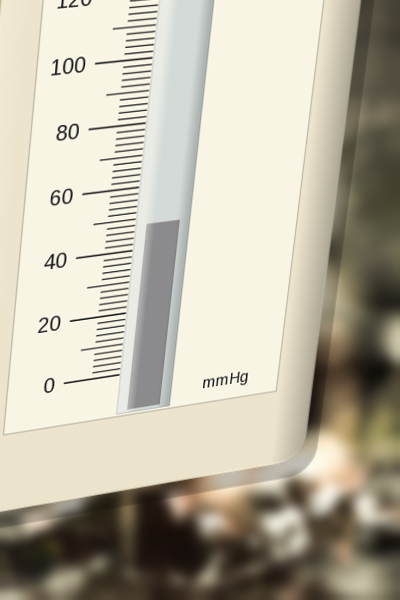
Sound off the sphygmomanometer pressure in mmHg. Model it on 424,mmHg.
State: 48,mmHg
